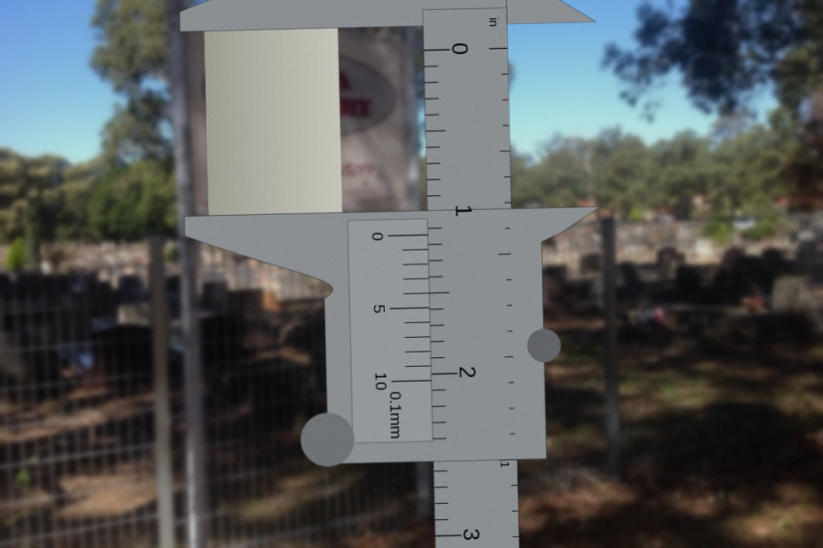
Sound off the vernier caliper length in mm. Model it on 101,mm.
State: 11.4,mm
